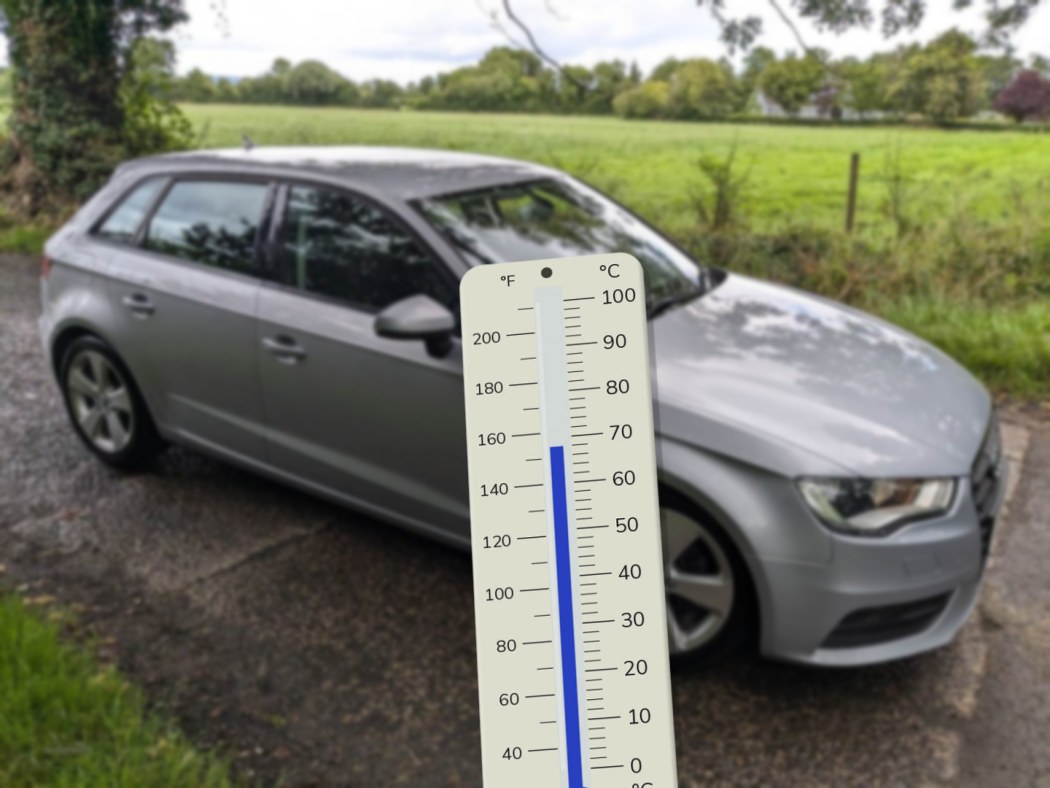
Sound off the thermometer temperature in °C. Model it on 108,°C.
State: 68,°C
